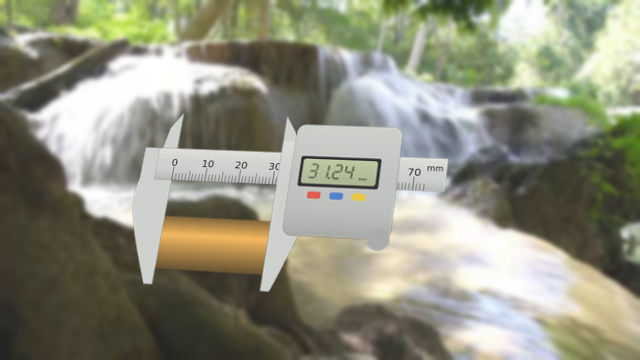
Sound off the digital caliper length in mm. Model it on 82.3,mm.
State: 31.24,mm
